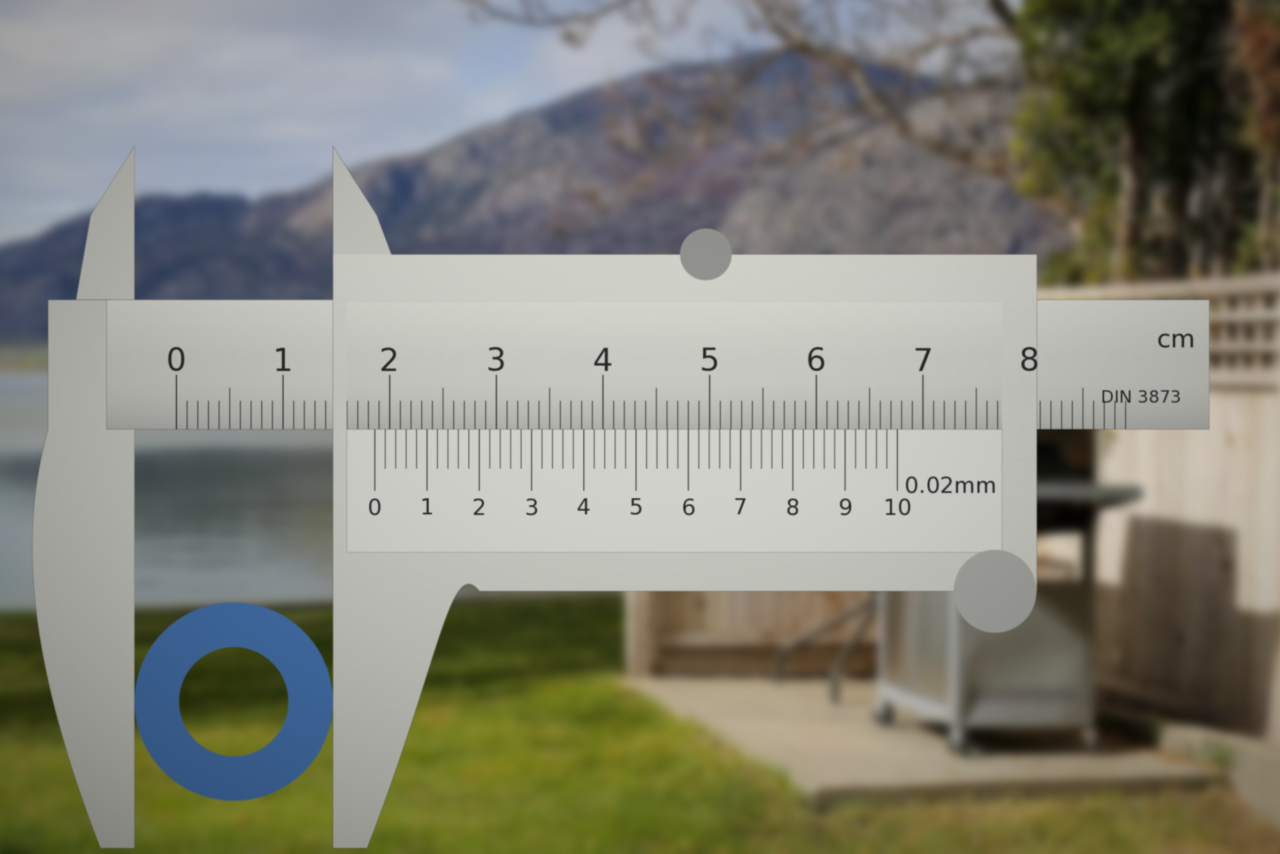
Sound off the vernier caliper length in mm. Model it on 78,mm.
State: 18.6,mm
